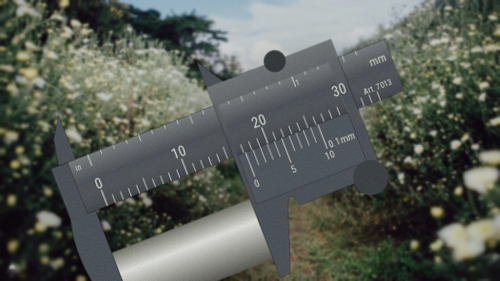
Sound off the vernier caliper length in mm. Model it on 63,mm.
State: 17.2,mm
